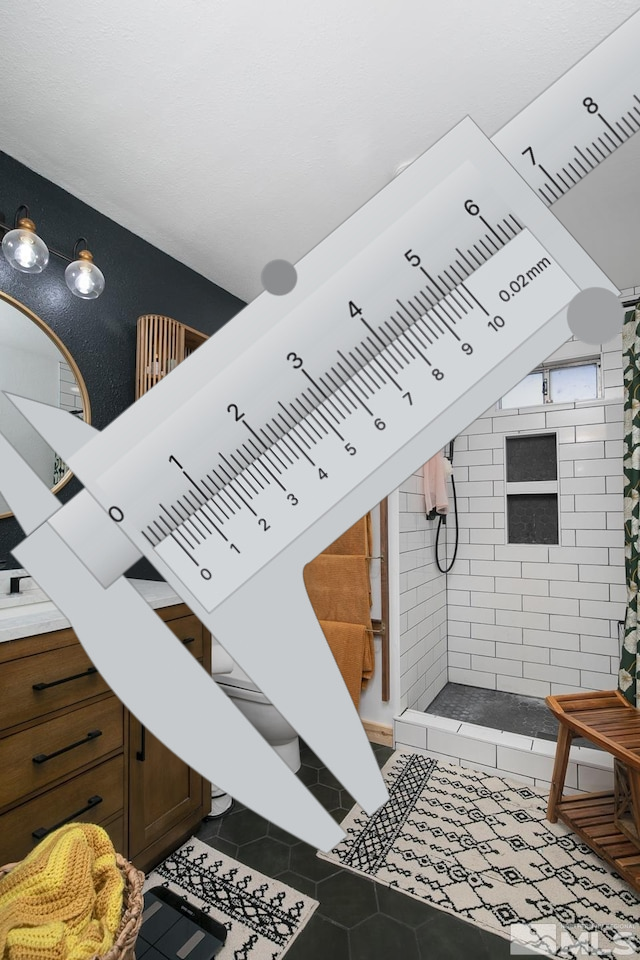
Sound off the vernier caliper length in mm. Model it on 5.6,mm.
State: 3.6,mm
